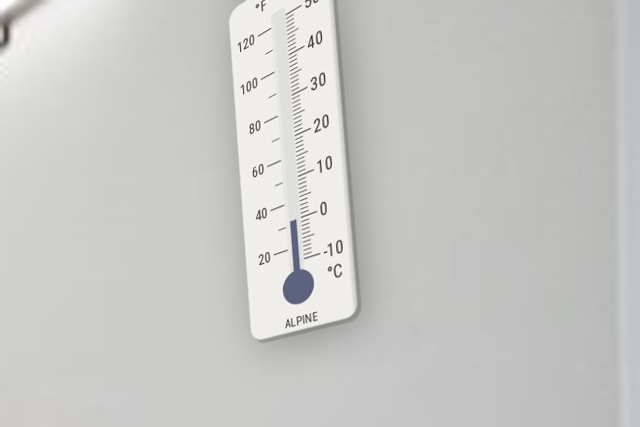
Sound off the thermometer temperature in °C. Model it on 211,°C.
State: 0,°C
